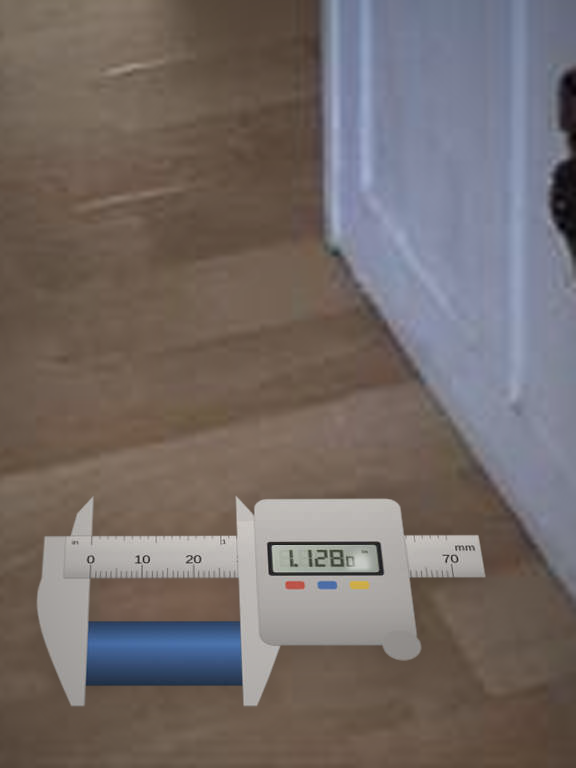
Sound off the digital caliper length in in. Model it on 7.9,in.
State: 1.1280,in
